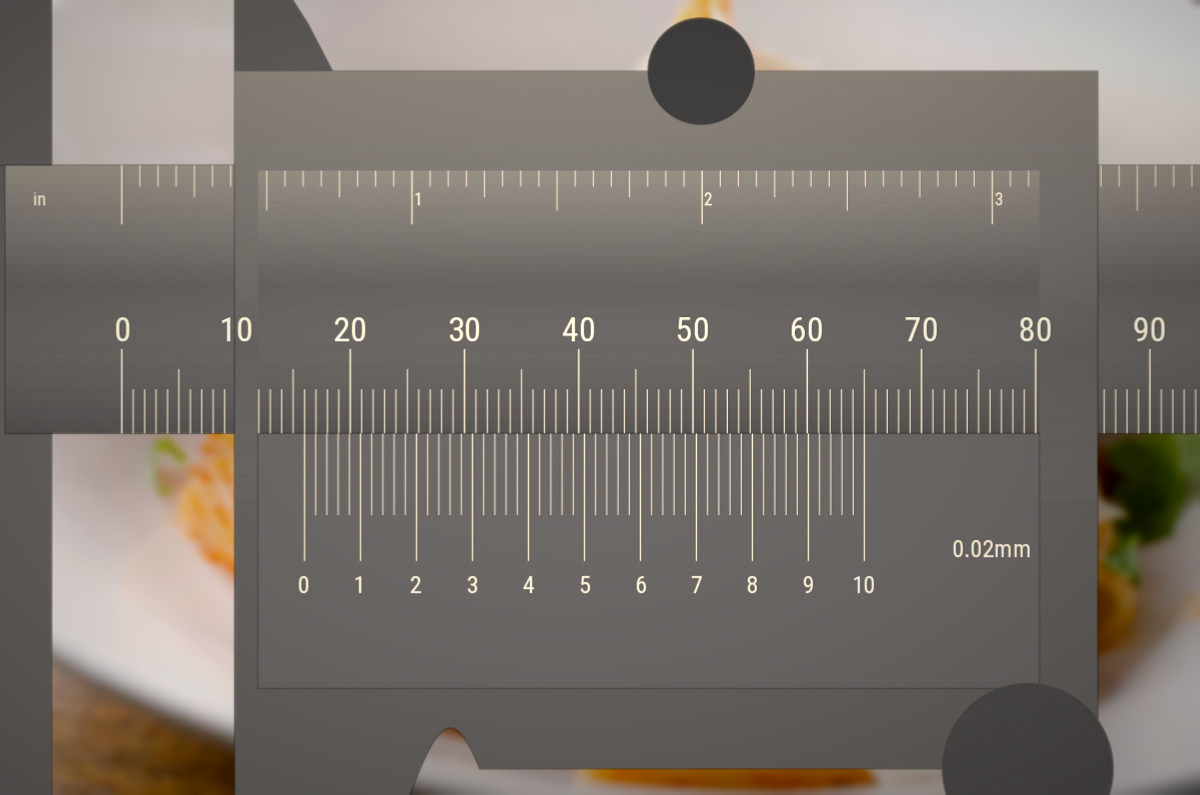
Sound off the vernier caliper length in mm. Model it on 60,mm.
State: 16.0,mm
